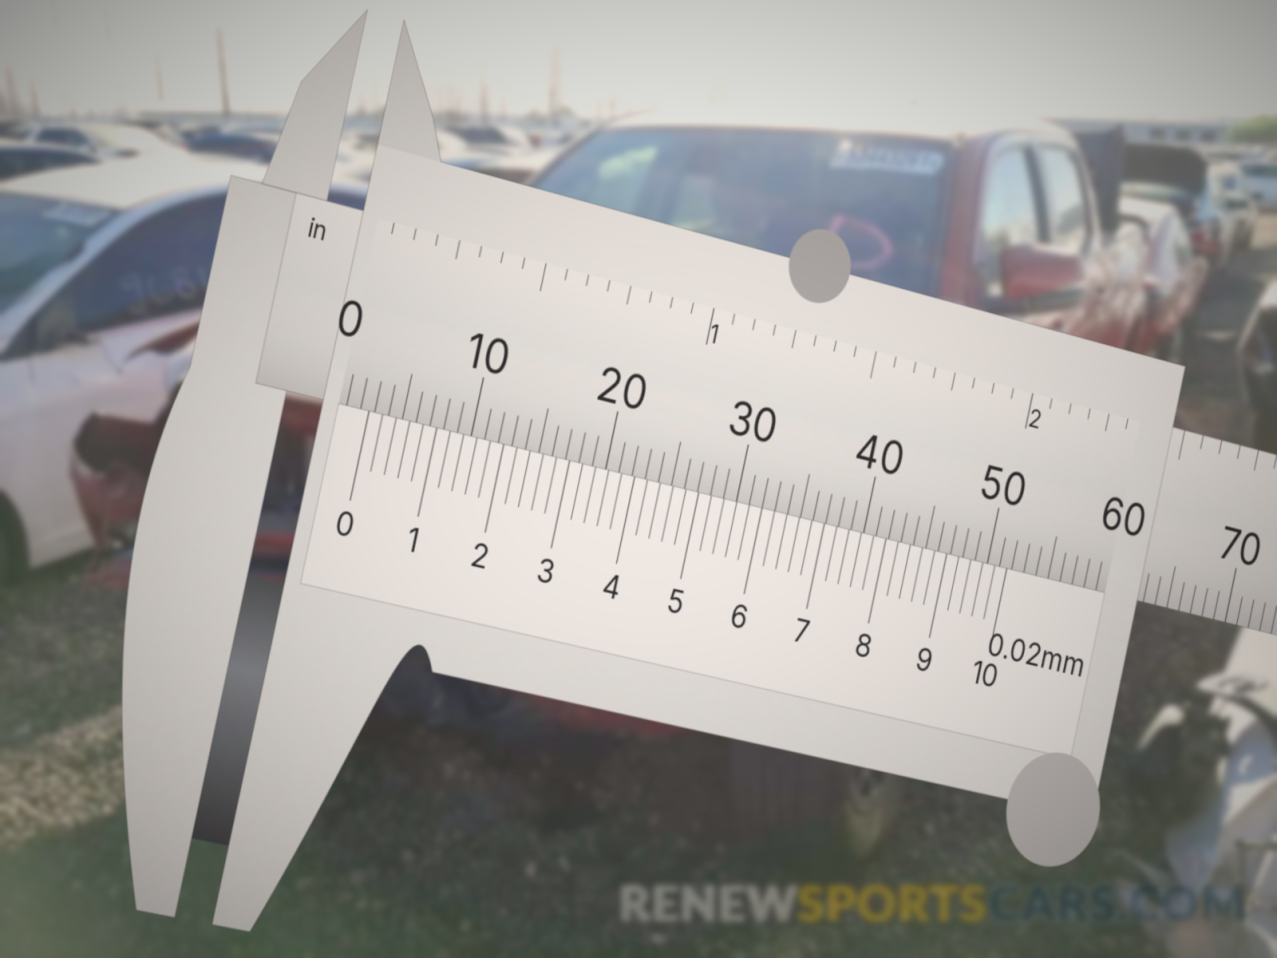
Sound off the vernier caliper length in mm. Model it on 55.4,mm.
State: 2.6,mm
